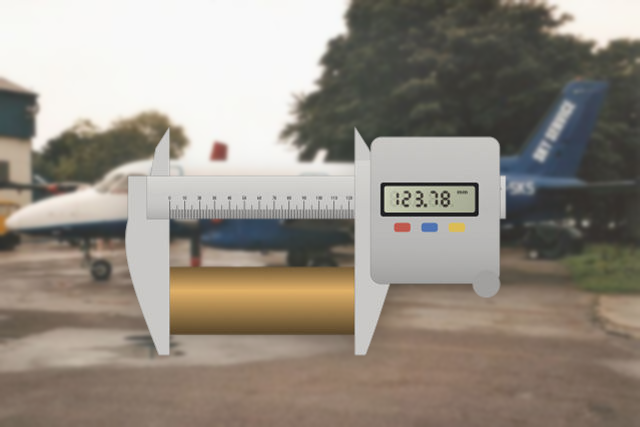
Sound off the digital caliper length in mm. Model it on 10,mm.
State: 123.78,mm
